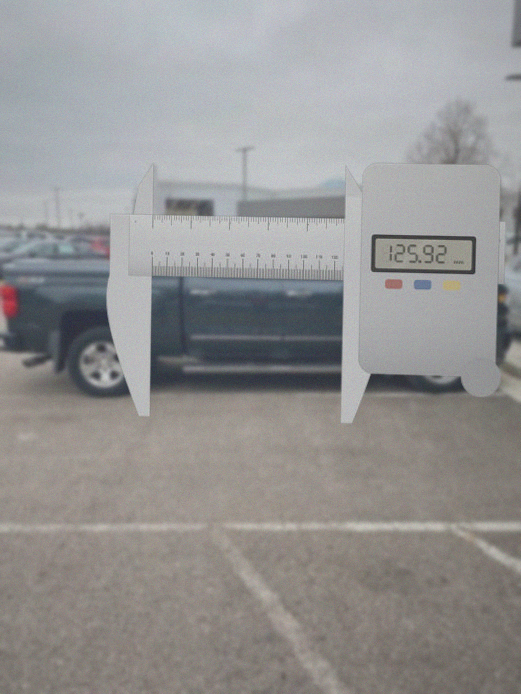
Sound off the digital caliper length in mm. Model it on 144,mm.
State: 125.92,mm
